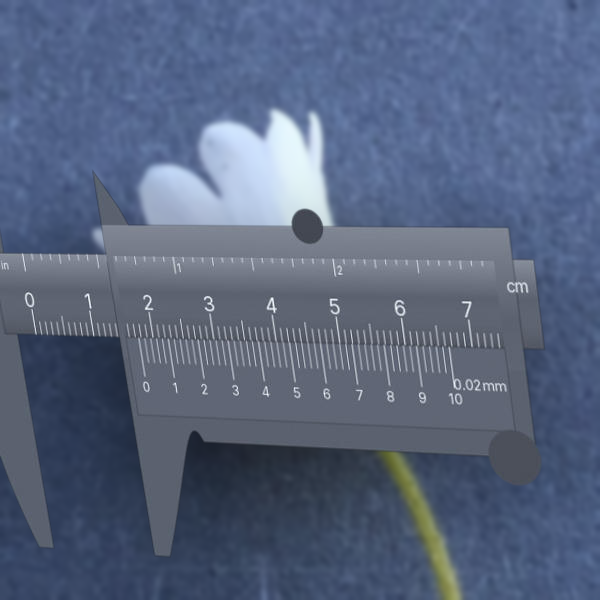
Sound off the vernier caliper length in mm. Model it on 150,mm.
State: 17.6,mm
